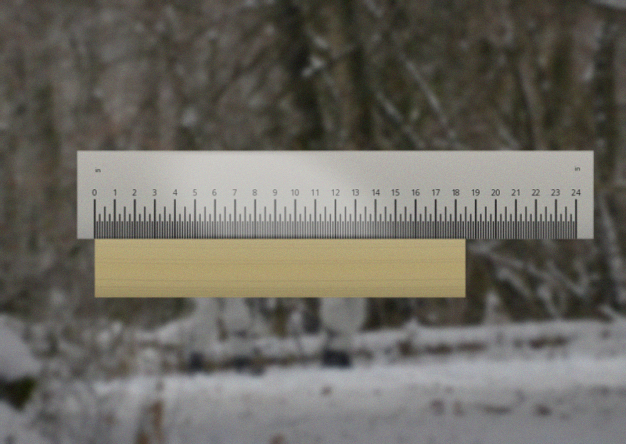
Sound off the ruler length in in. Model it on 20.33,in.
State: 18.5,in
